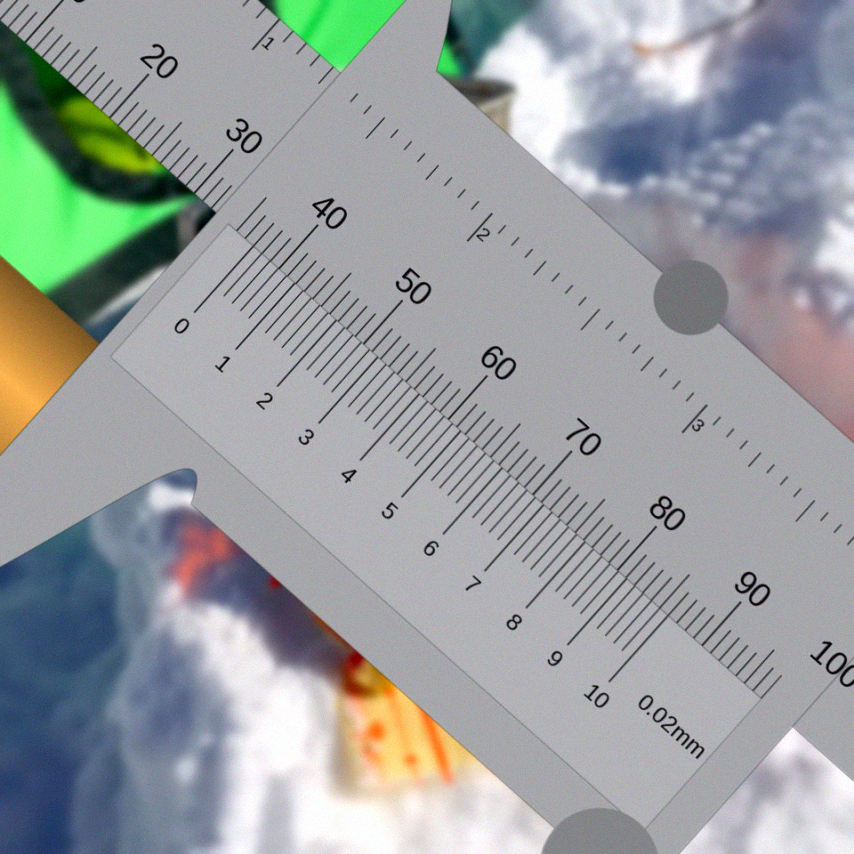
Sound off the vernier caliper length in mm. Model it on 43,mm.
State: 37.0,mm
